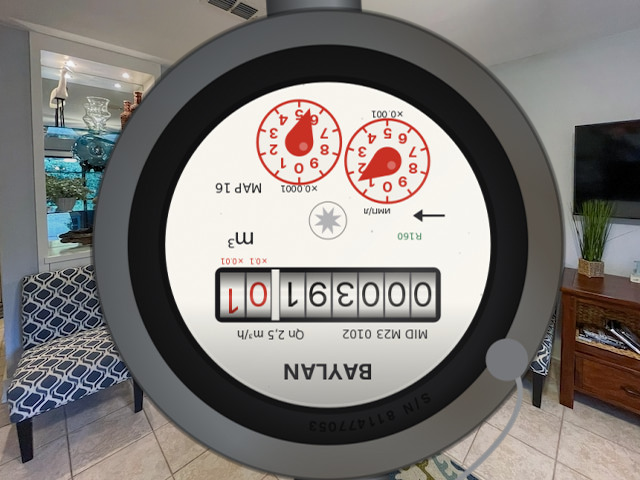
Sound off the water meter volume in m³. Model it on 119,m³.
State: 391.0115,m³
